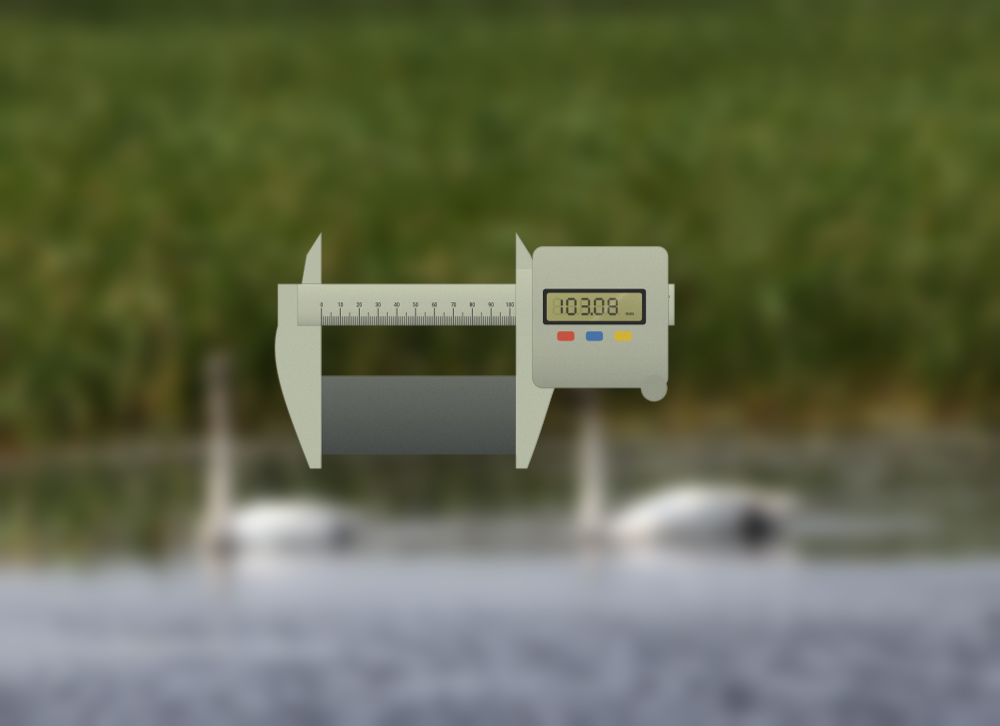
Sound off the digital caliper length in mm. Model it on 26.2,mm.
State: 103.08,mm
